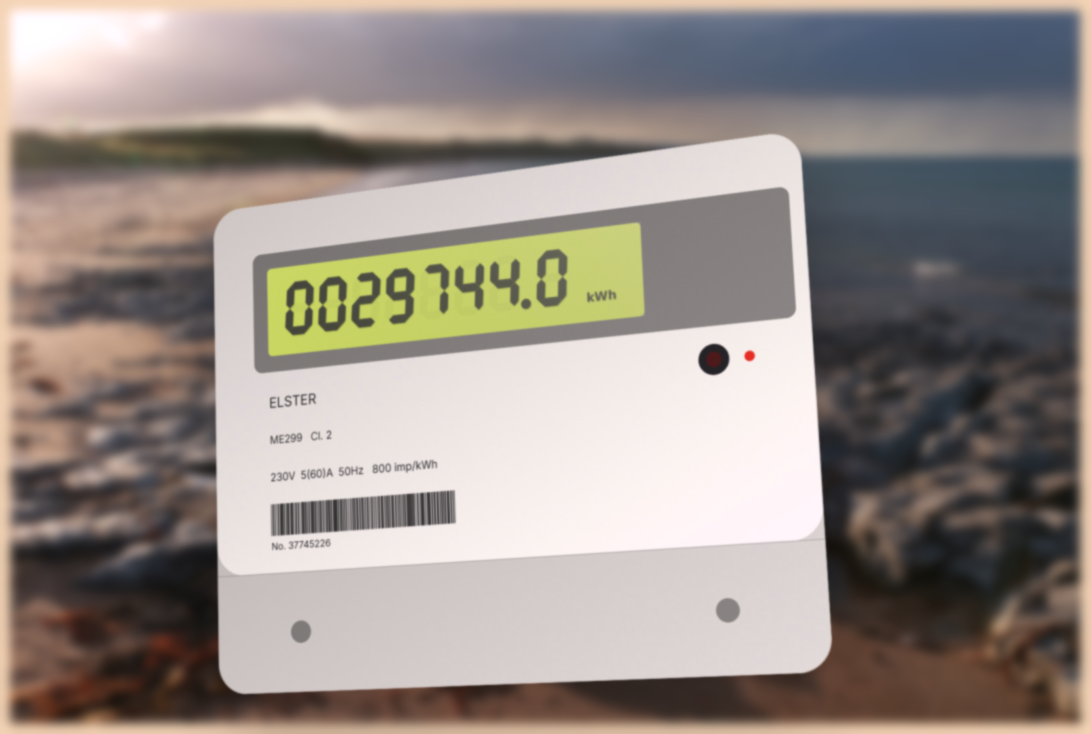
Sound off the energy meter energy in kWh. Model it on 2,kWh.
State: 29744.0,kWh
